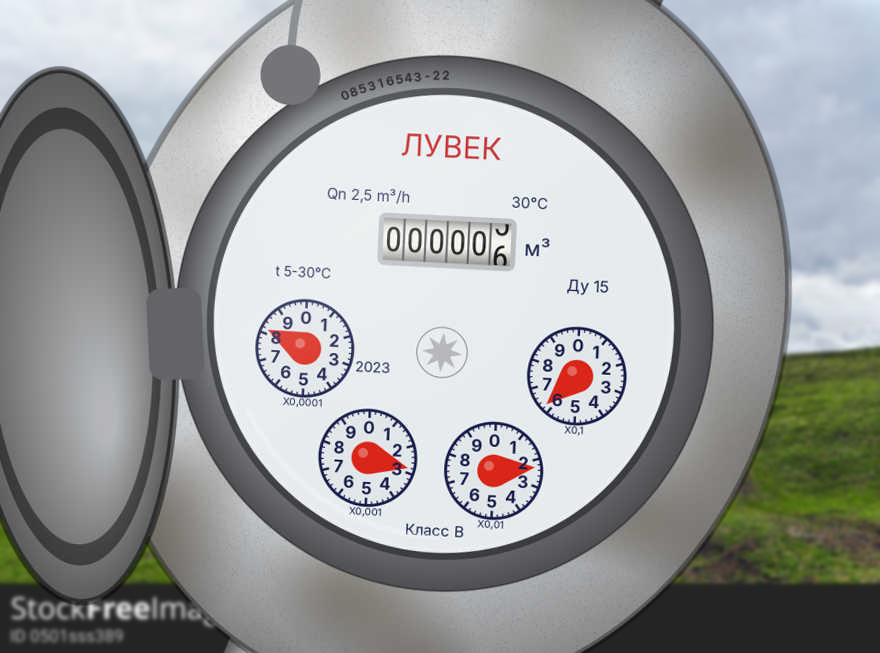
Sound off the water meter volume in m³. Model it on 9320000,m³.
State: 5.6228,m³
